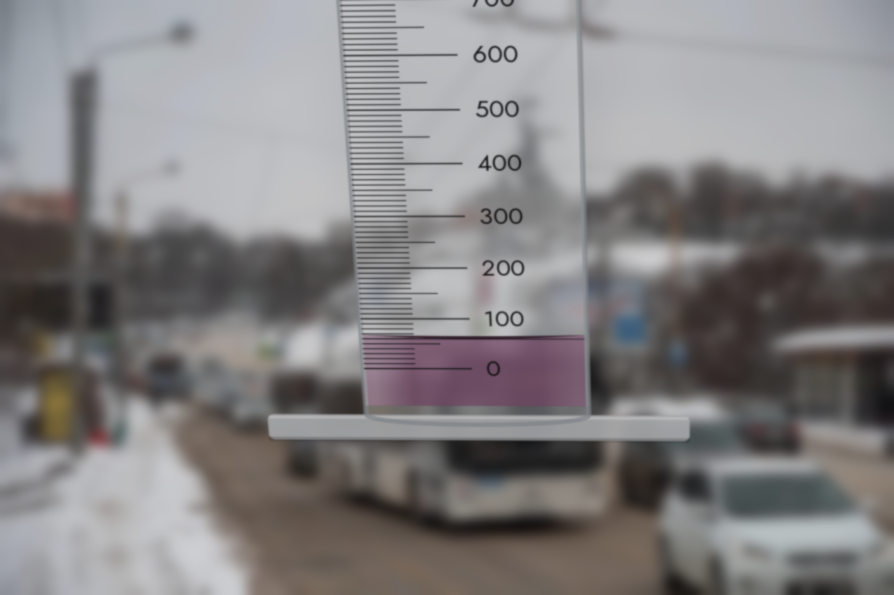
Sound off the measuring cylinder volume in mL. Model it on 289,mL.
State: 60,mL
